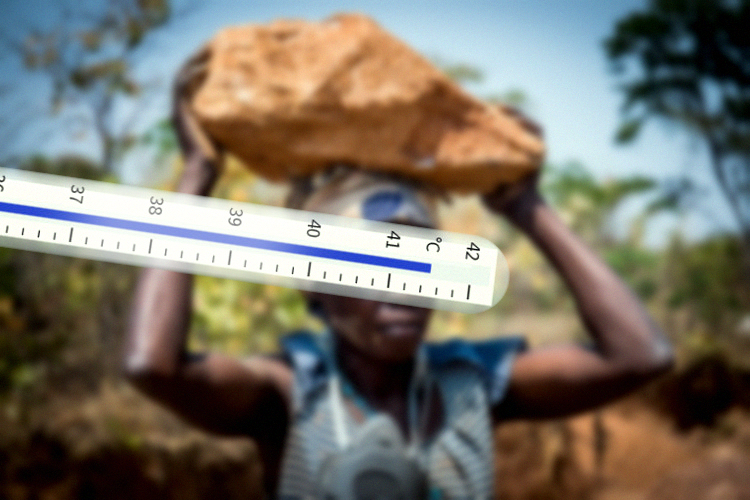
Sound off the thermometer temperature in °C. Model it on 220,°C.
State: 41.5,°C
